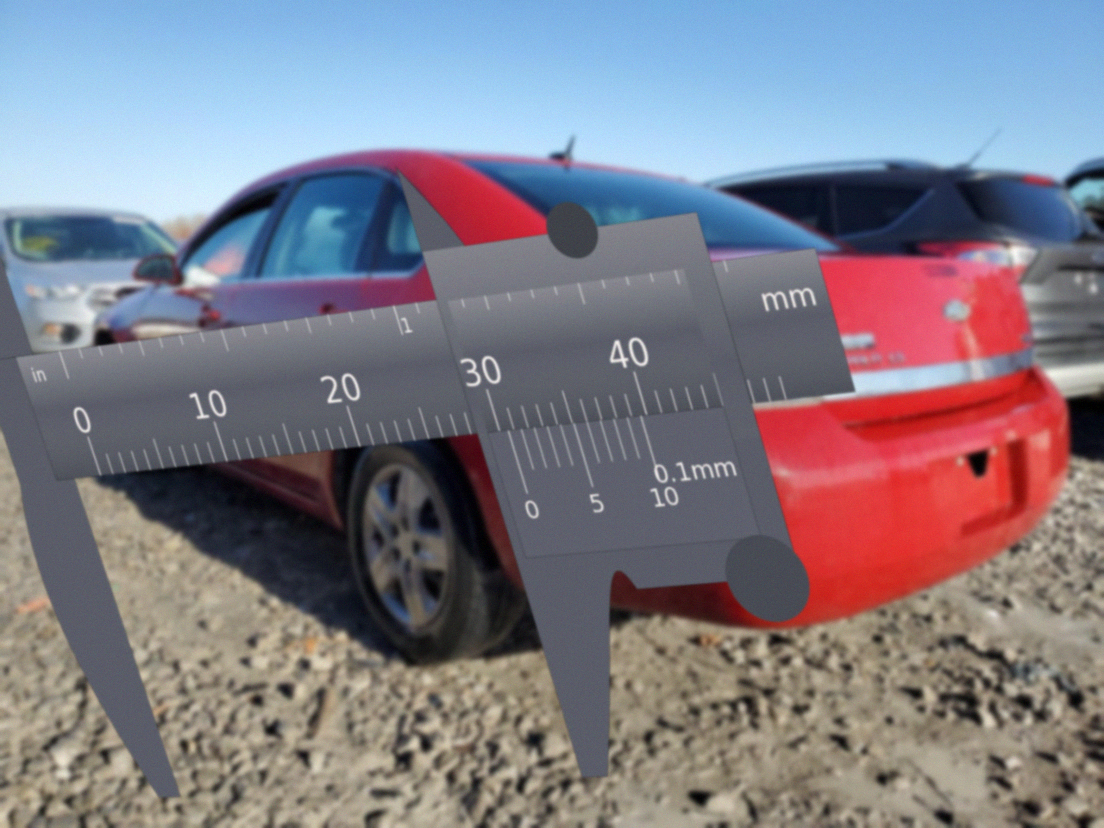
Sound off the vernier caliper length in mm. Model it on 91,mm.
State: 30.6,mm
